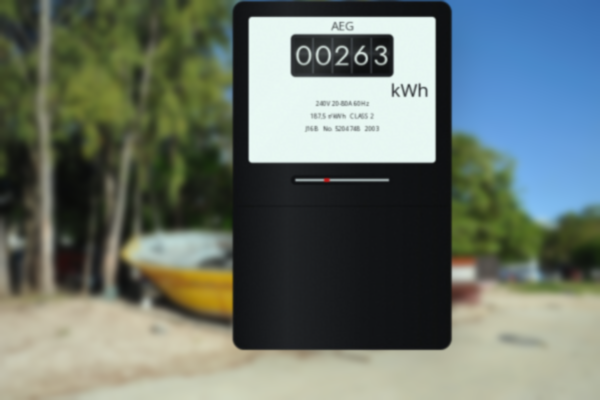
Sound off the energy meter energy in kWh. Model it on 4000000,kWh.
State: 263,kWh
